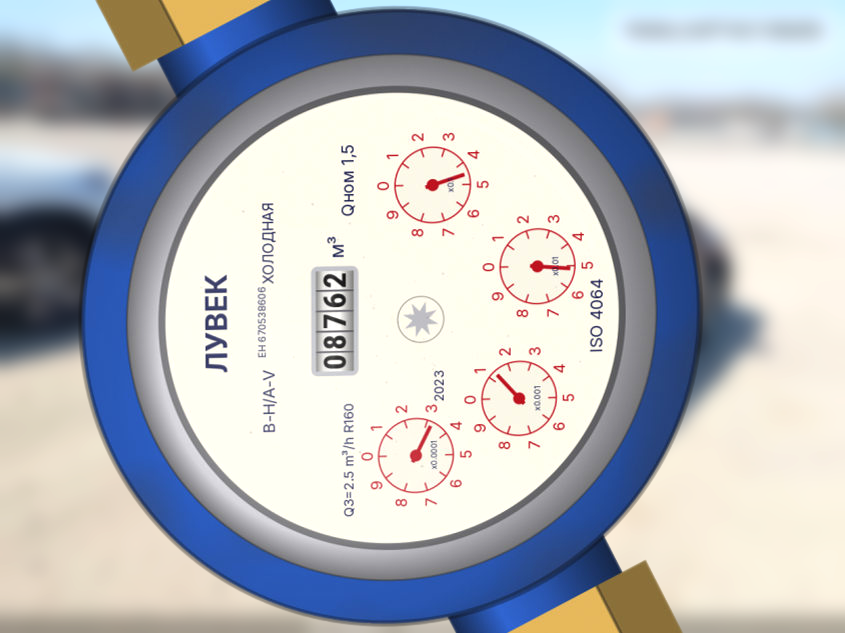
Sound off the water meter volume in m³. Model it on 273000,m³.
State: 8762.4513,m³
